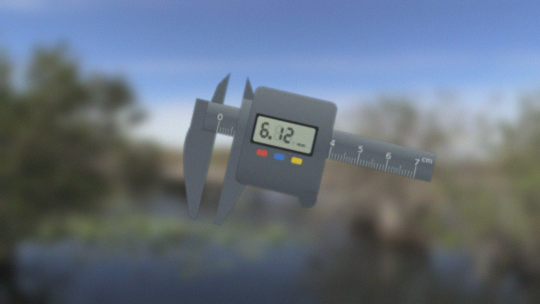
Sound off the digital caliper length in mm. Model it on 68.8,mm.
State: 6.12,mm
